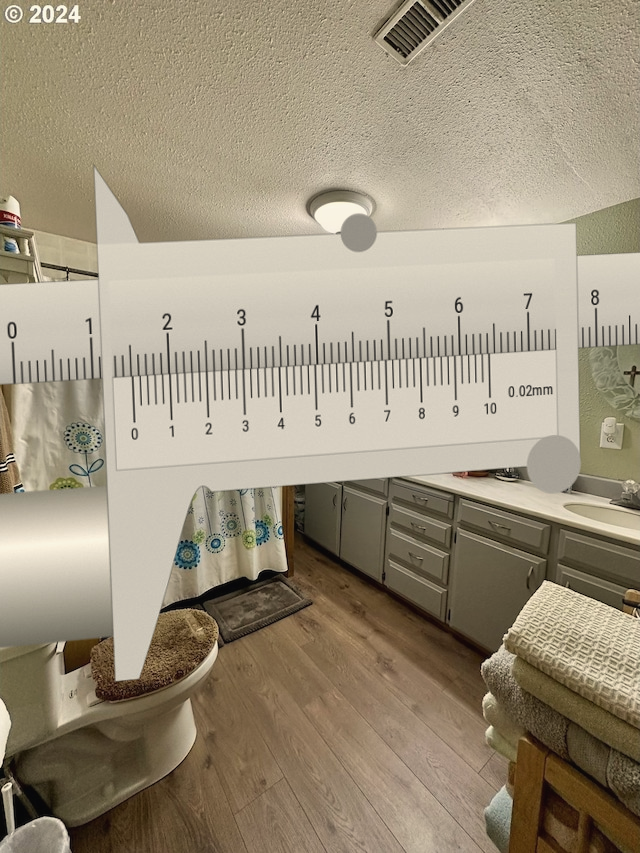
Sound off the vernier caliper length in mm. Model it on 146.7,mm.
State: 15.2,mm
